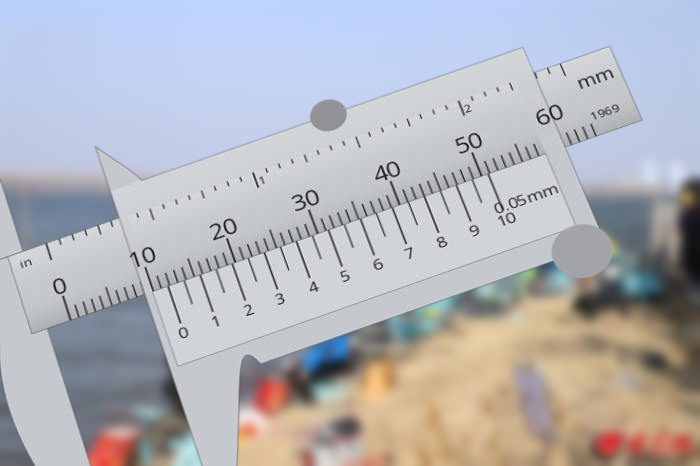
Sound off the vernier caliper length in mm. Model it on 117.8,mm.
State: 11.8,mm
